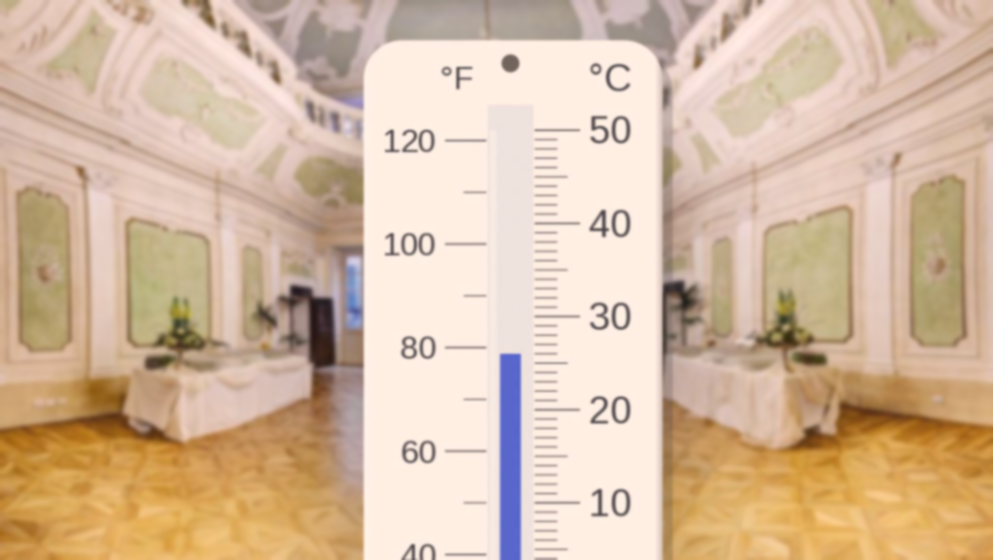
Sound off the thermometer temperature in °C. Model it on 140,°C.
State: 26,°C
